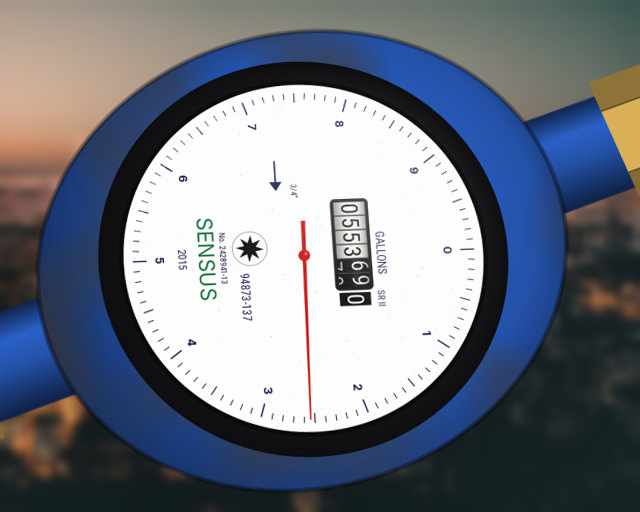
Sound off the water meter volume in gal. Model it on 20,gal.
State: 553692.5,gal
